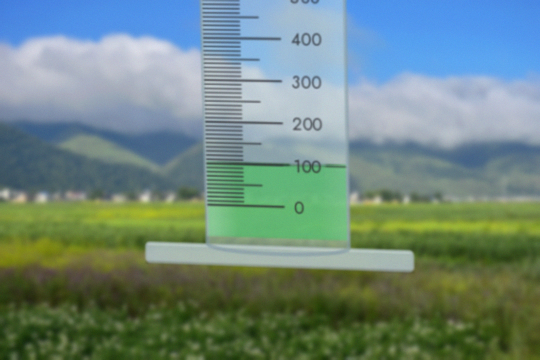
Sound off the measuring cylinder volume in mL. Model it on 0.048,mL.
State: 100,mL
